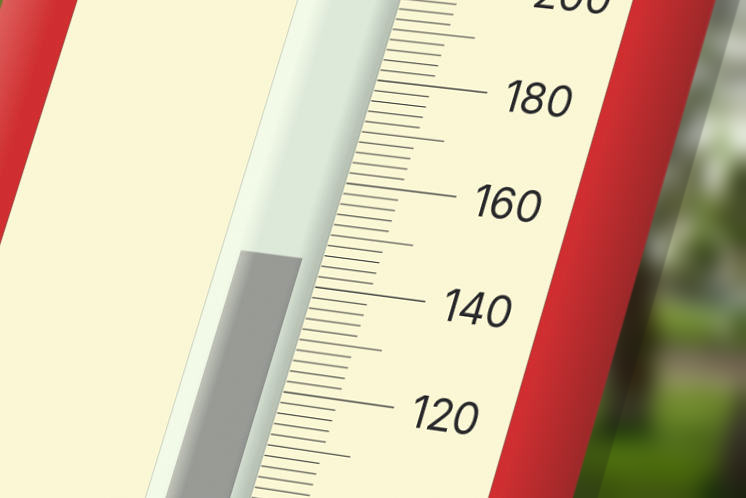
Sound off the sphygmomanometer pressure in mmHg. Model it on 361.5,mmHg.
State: 145,mmHg
